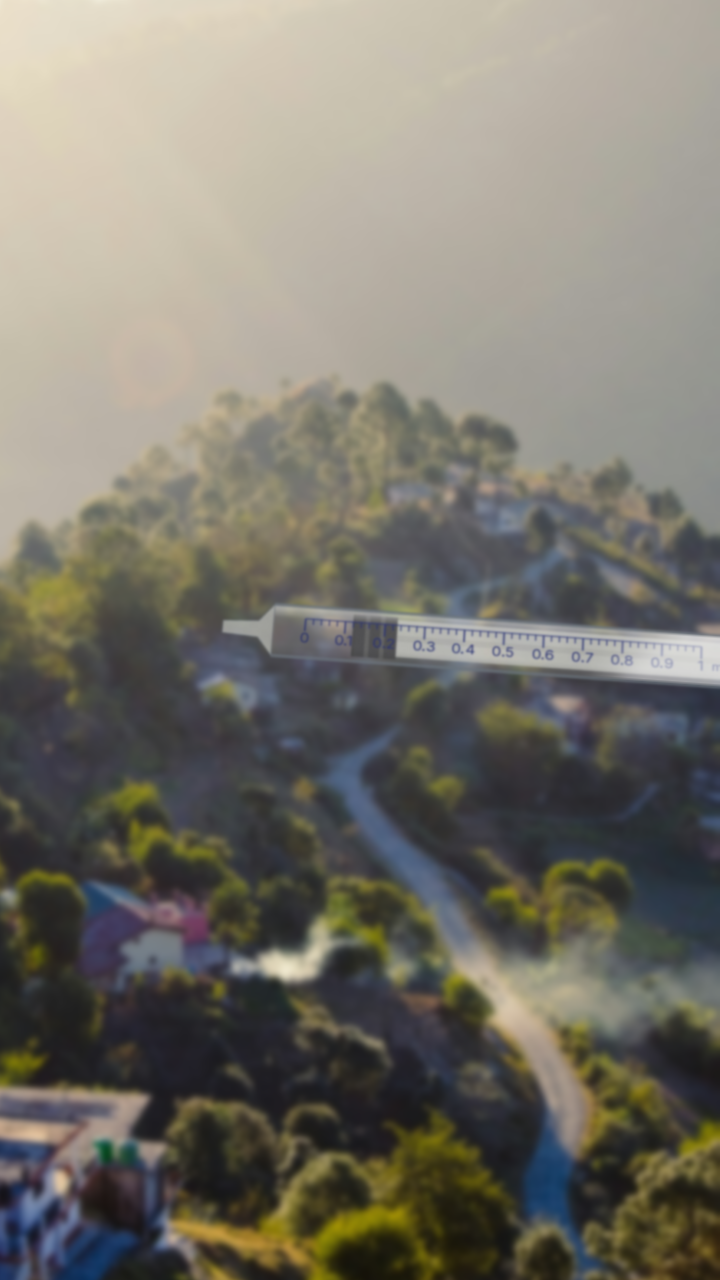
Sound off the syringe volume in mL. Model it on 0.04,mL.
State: 0.12,mL
